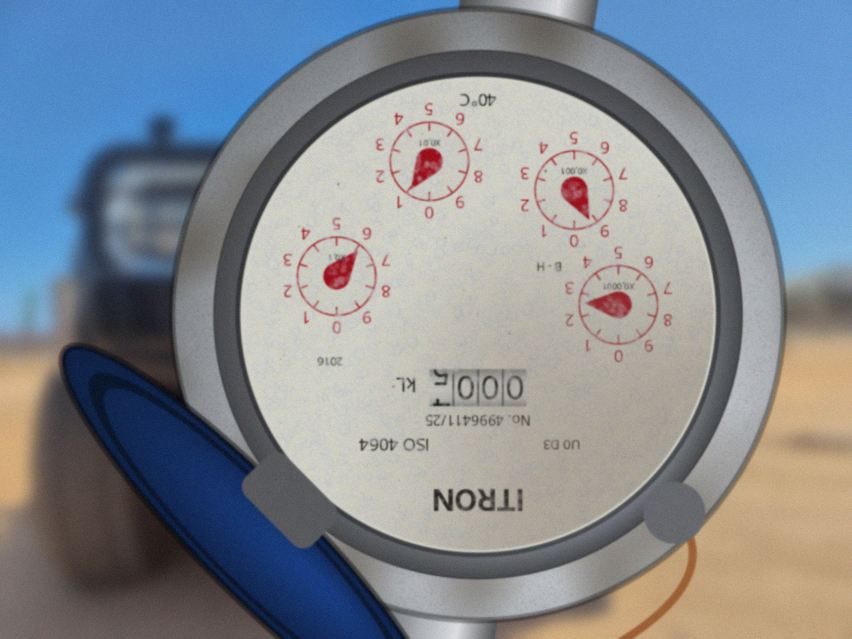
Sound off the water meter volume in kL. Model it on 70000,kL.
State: 4.6092,kL
